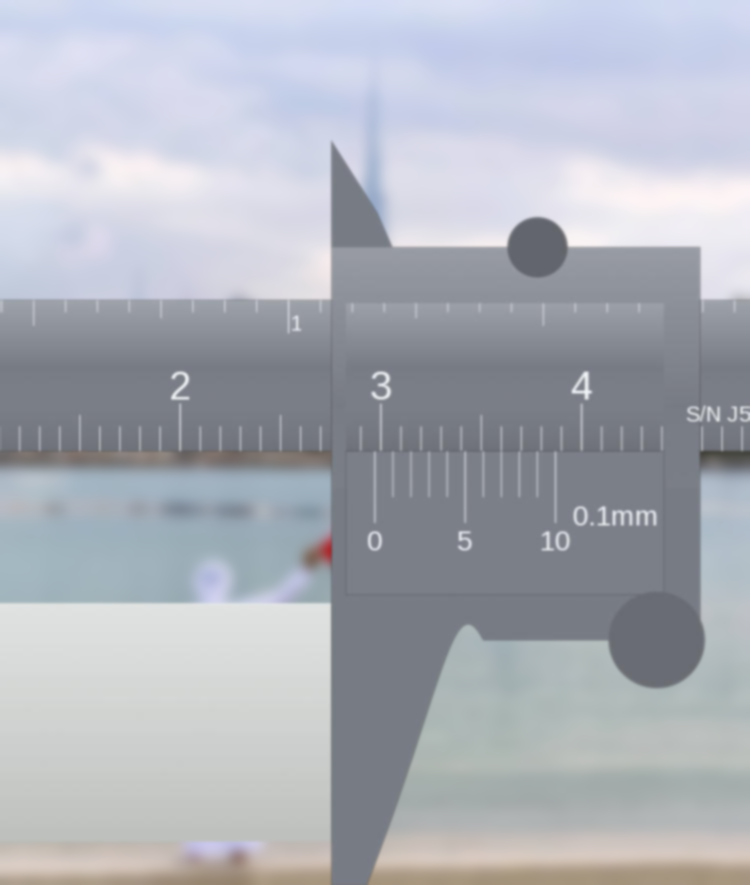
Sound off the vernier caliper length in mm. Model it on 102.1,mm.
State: 29.7,mm
